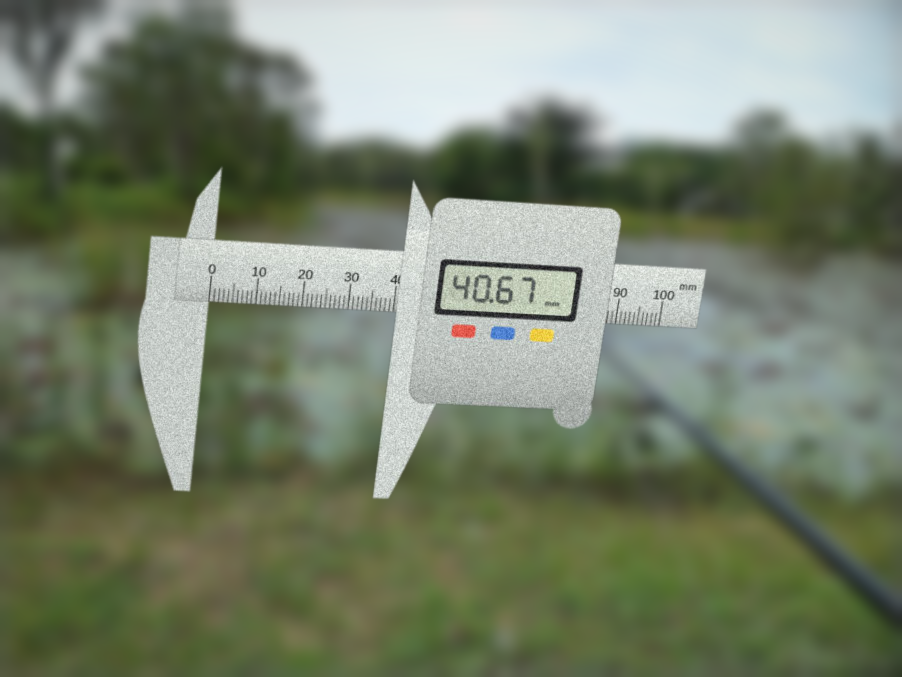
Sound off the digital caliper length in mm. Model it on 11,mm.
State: 40.67,mm
